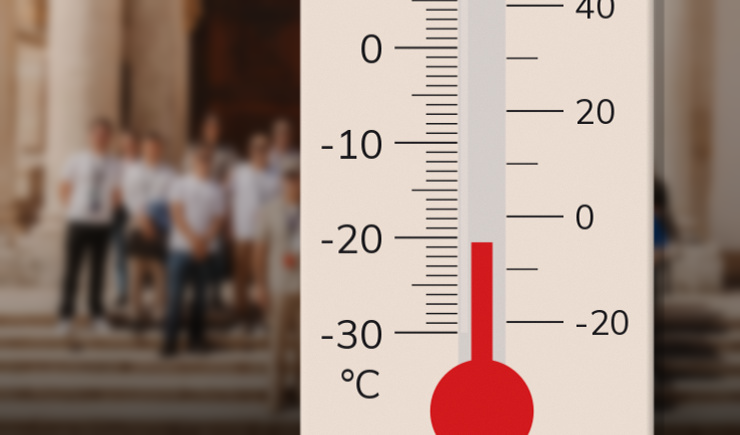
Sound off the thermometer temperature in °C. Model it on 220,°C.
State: -20.5,°C
